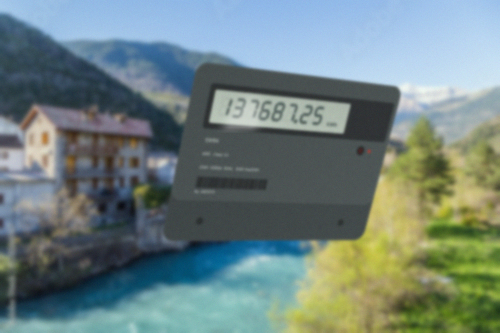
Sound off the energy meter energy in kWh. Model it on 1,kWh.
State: 137687.25,kWh
